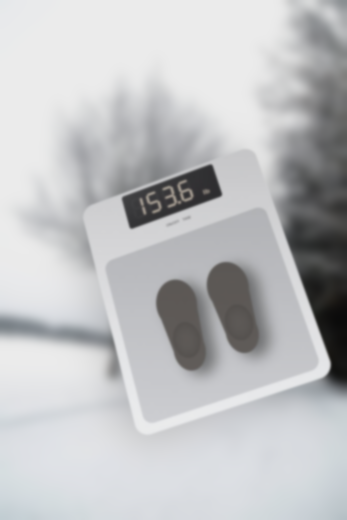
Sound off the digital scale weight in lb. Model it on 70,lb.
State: 153.6,lb
